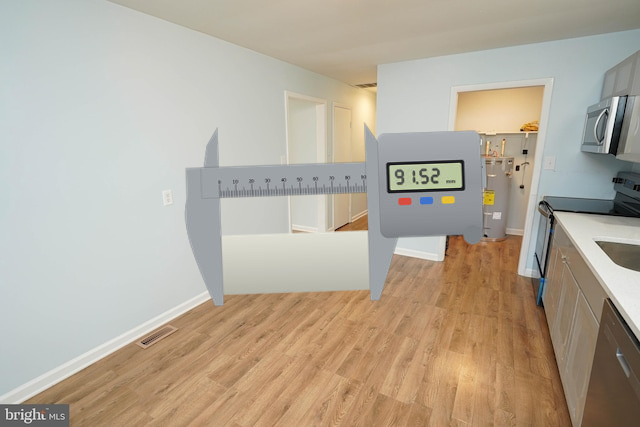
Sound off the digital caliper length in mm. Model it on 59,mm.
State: 91.52,mm
